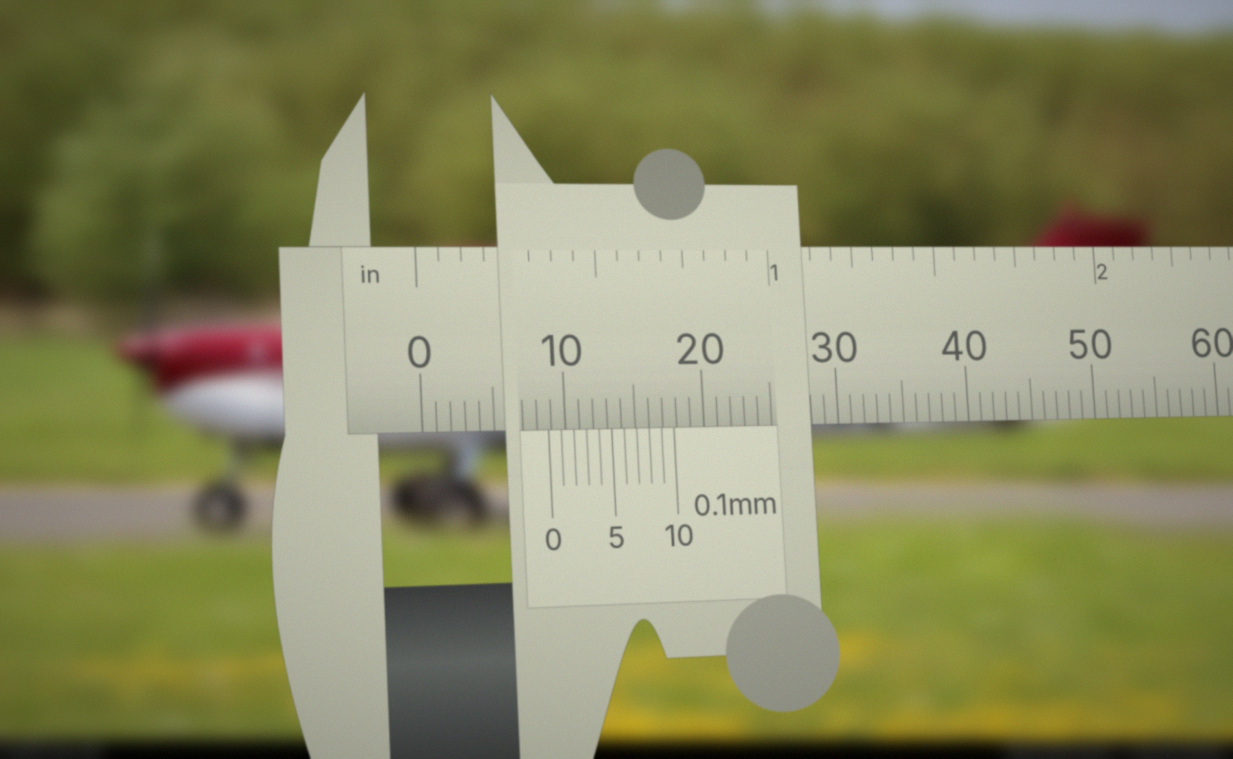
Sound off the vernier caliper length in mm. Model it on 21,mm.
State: 8.8,mm
